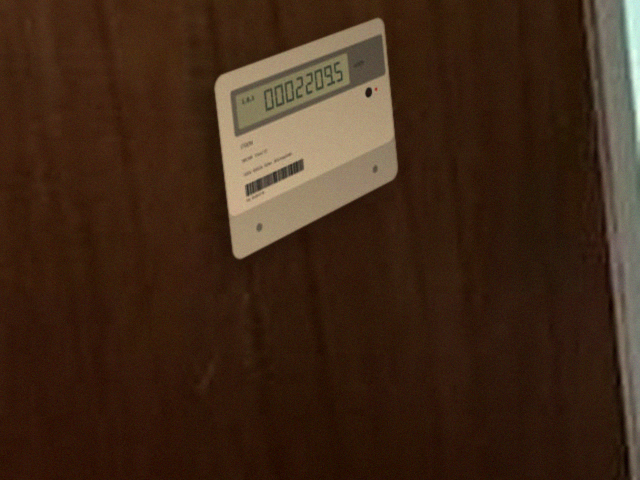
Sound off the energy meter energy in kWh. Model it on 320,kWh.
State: 2209.5,kWh
